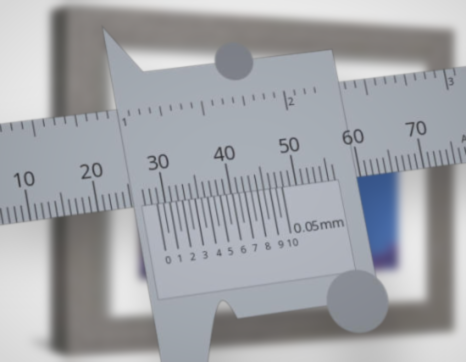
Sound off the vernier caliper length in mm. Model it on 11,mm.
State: 28.8,mm
